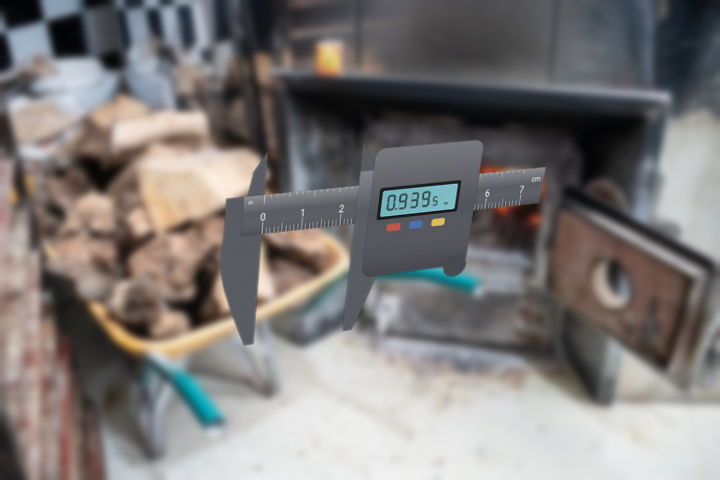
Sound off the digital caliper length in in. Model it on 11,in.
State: 0.9395,in
